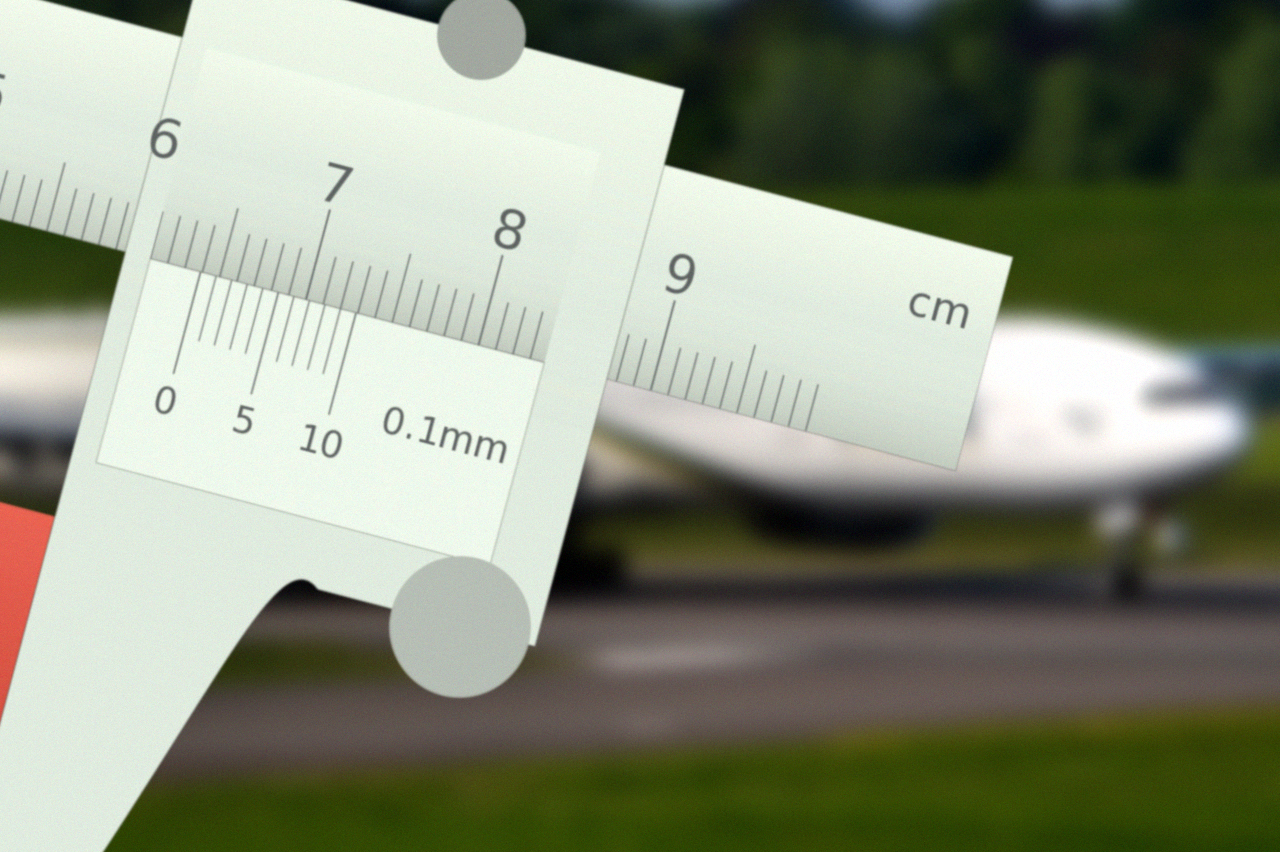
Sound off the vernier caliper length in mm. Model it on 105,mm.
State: 63.9,mm
